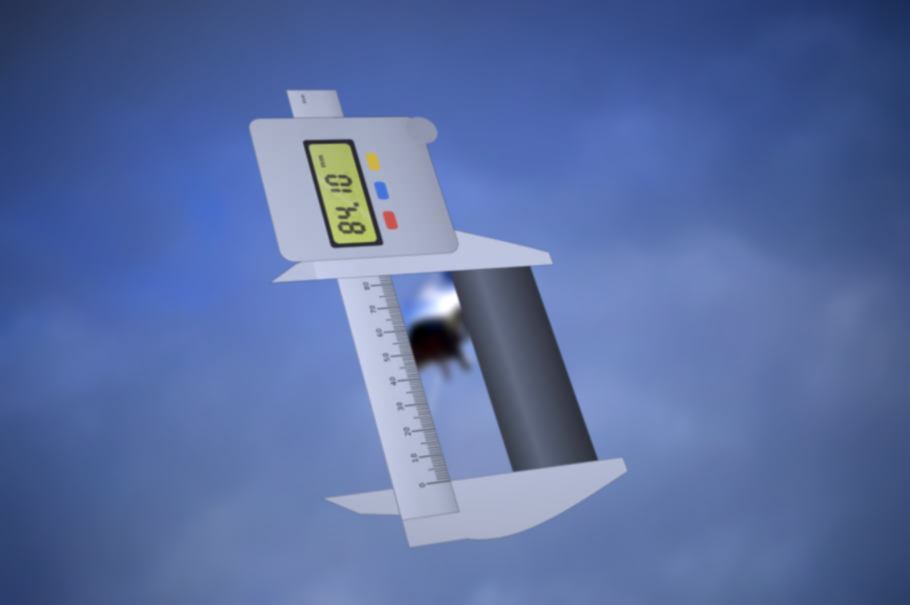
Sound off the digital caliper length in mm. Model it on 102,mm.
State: 84.10,mm
